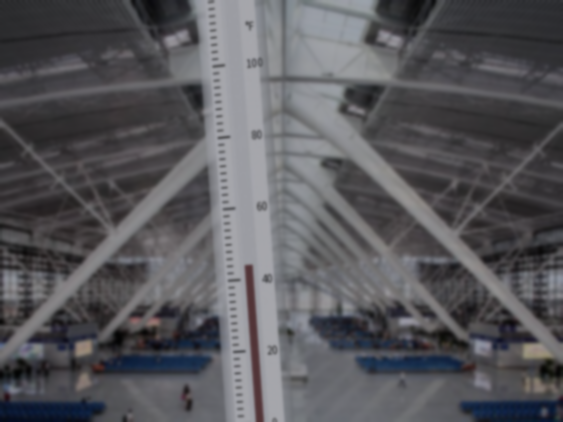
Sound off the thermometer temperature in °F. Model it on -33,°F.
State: 44,°F
